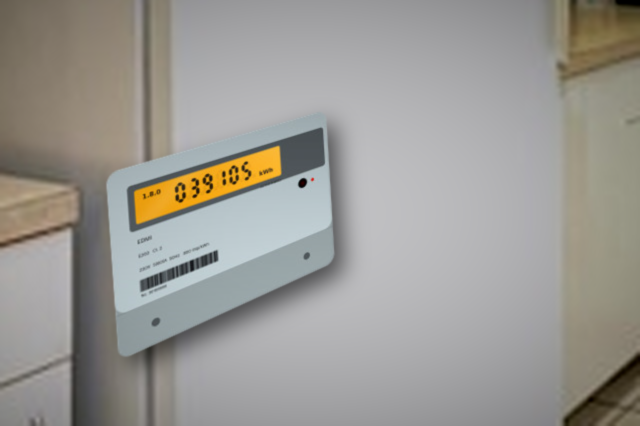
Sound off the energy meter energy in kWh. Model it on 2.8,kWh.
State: 39105,kWh
